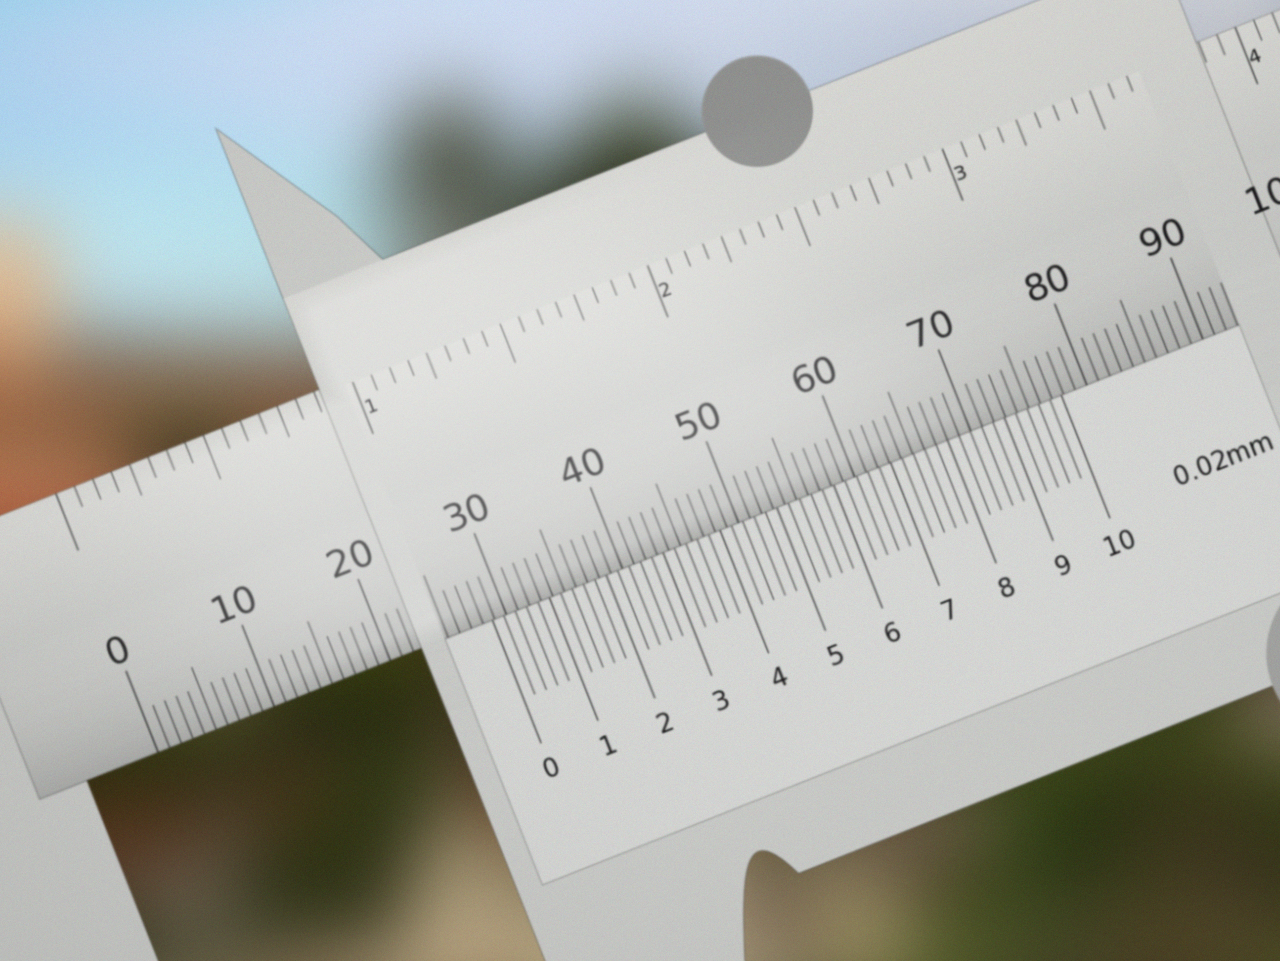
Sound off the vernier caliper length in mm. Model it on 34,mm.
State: 28.8,mm
